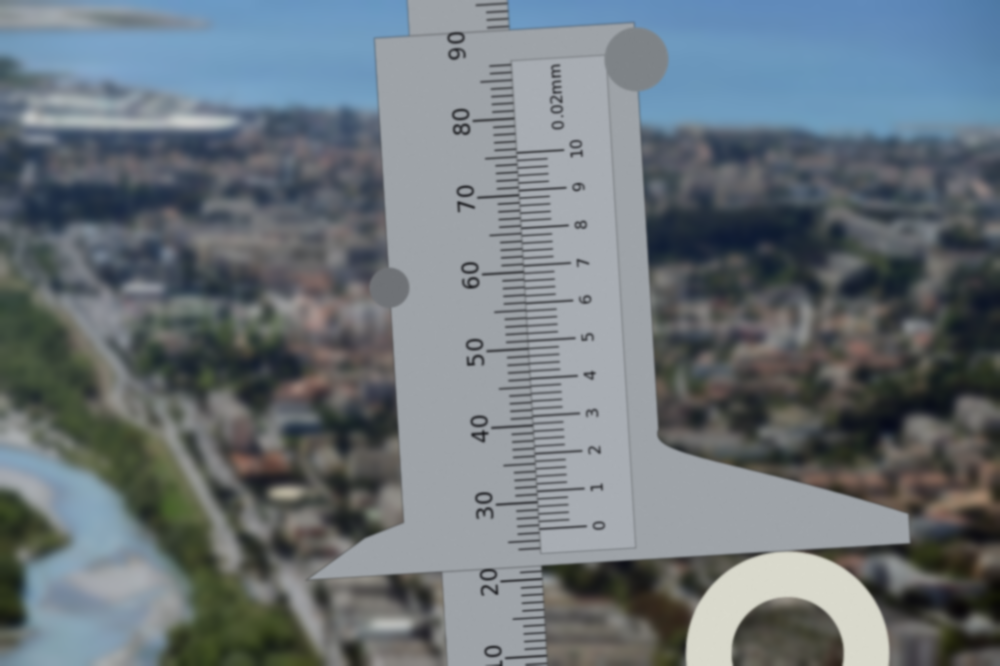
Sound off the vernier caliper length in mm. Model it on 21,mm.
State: 26.5,mm
